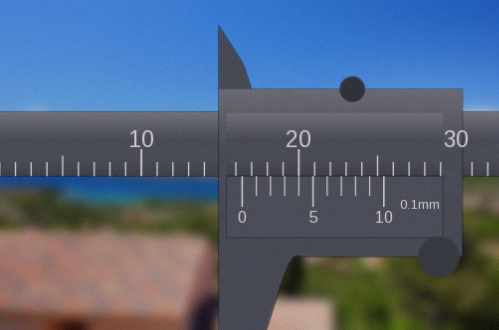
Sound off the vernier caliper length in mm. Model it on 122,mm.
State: 16.4,mm
